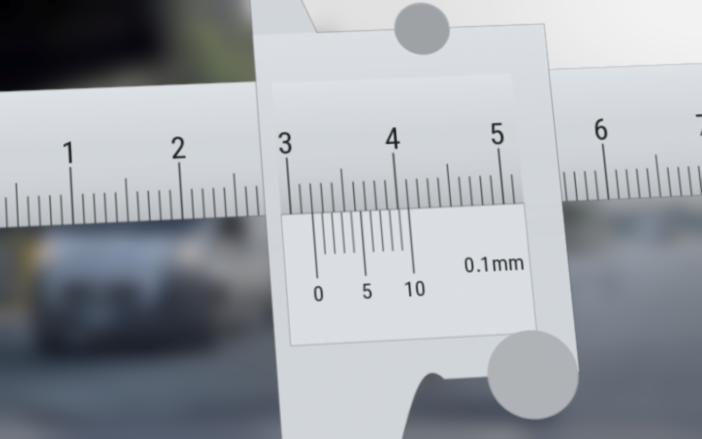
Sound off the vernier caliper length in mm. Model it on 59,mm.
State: 32.0,mm
